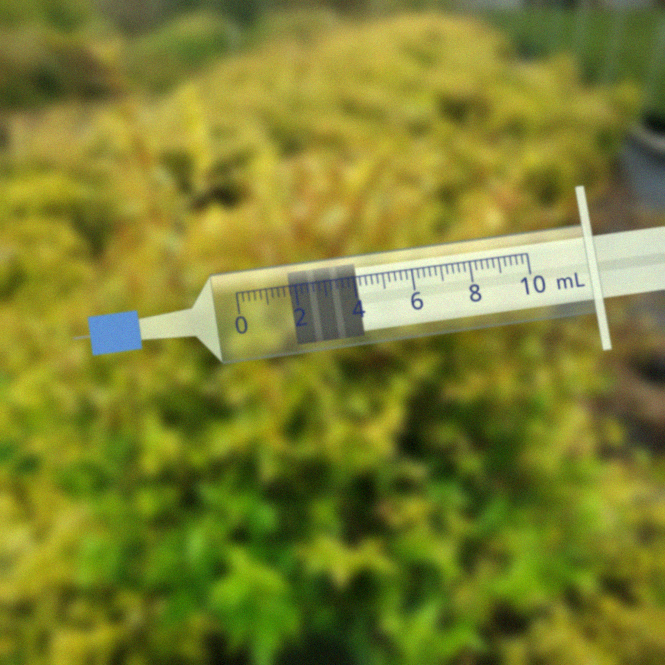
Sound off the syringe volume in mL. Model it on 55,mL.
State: 1.8,mL
